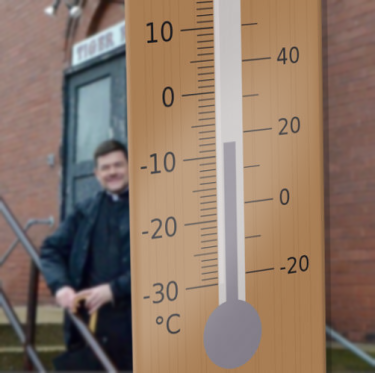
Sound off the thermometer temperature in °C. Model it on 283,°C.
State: -8,°C
